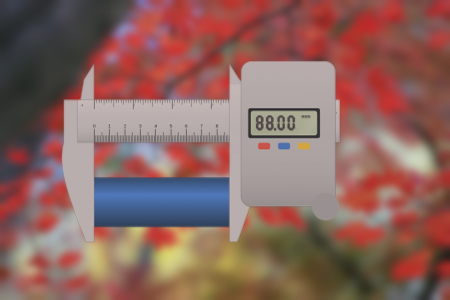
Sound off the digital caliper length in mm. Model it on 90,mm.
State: 88.00,mm
